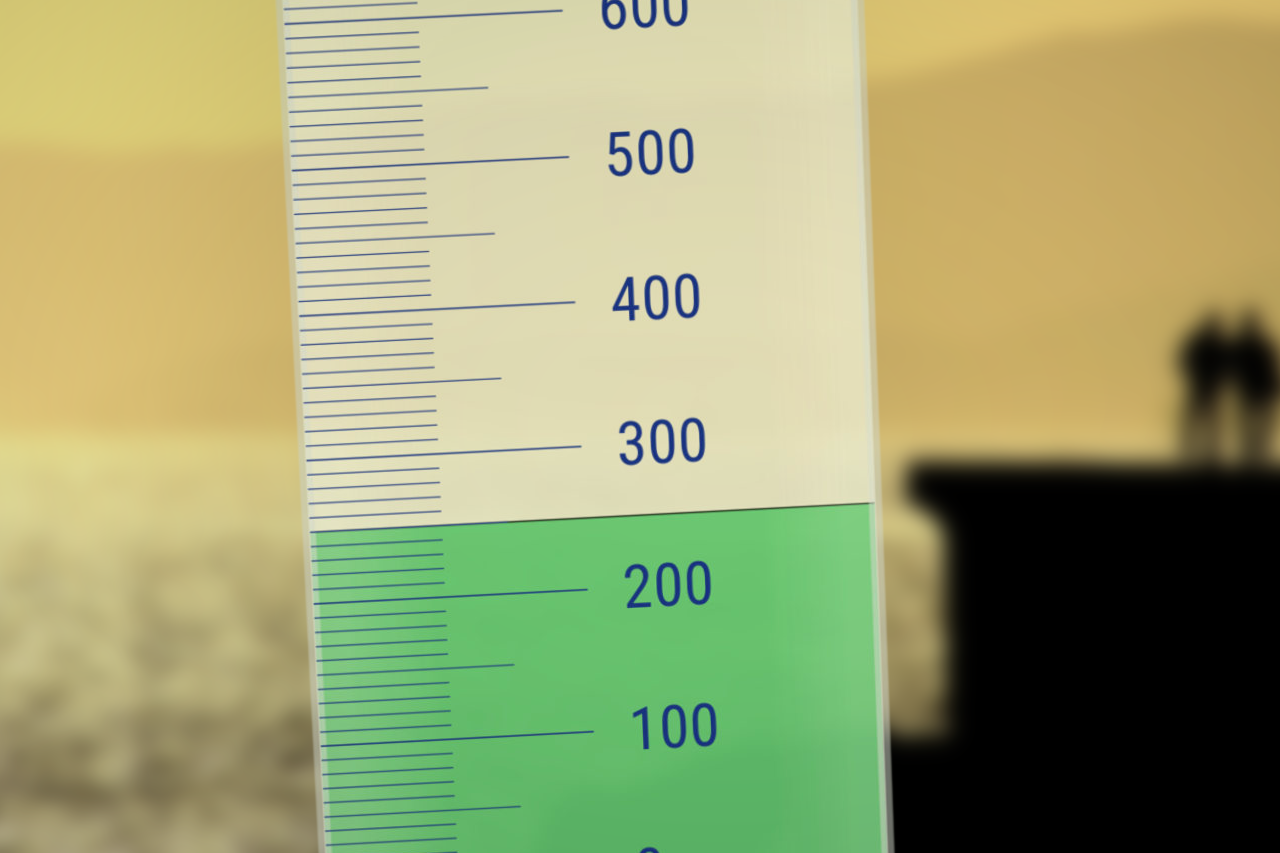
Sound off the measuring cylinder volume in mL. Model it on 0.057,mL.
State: 250,mL
